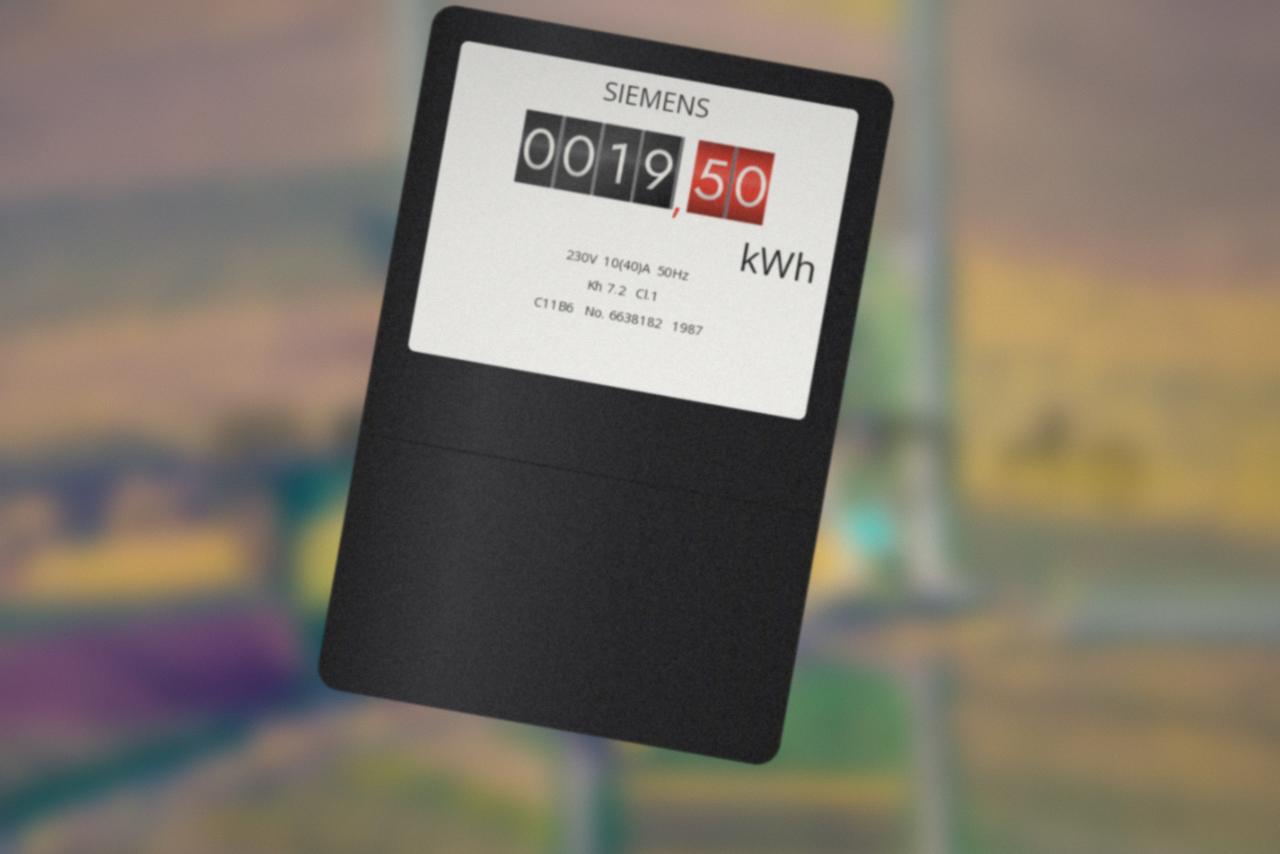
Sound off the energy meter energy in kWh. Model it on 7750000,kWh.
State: 19.50,kWh
